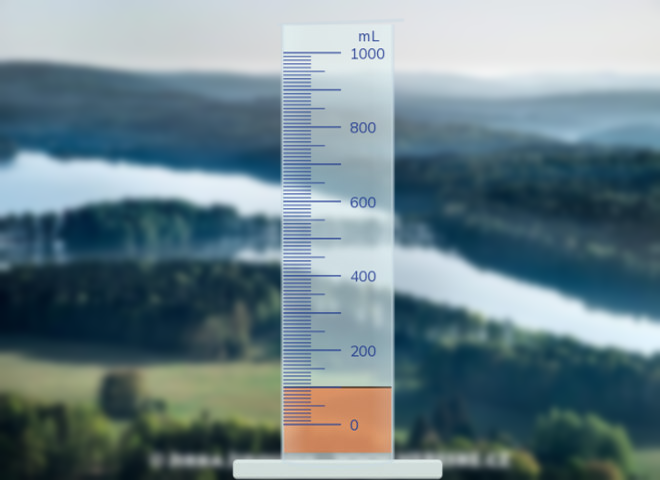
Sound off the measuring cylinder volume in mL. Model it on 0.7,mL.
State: 100,mL
